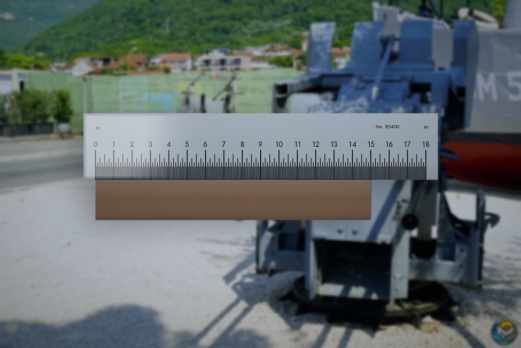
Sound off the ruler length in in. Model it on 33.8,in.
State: 15,in
